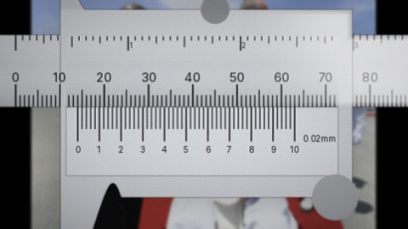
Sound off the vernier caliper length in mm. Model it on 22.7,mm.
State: 14.0,mm
